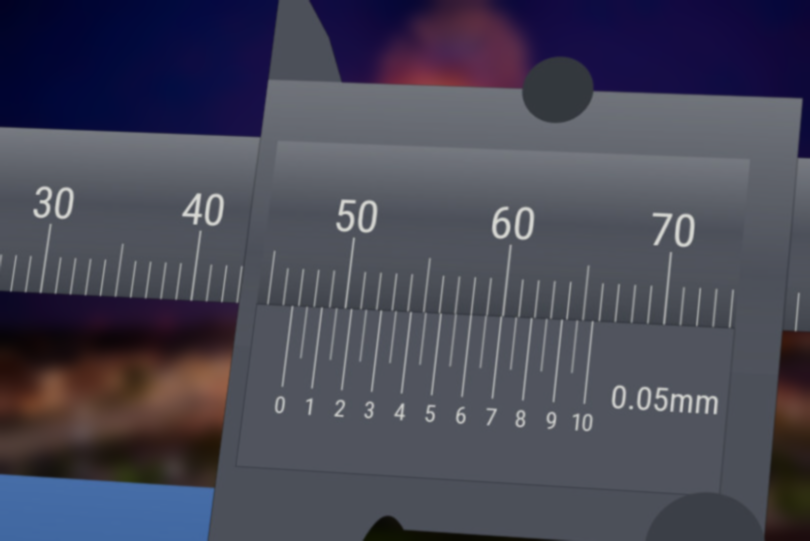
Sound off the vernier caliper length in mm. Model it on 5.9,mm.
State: 46.6,mm
